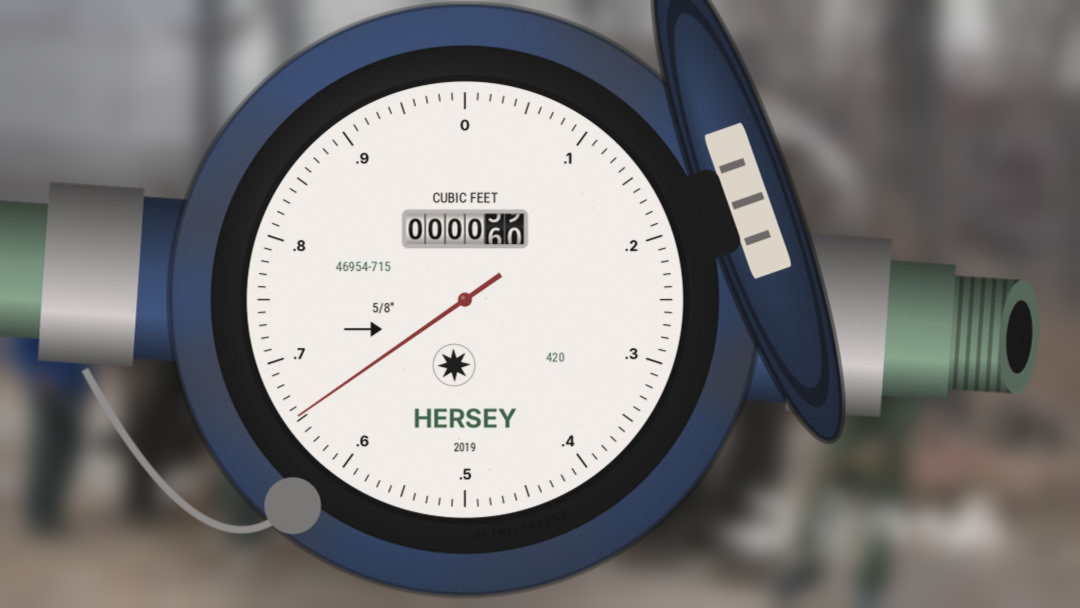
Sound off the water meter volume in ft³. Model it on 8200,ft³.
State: 59.65,ft³
